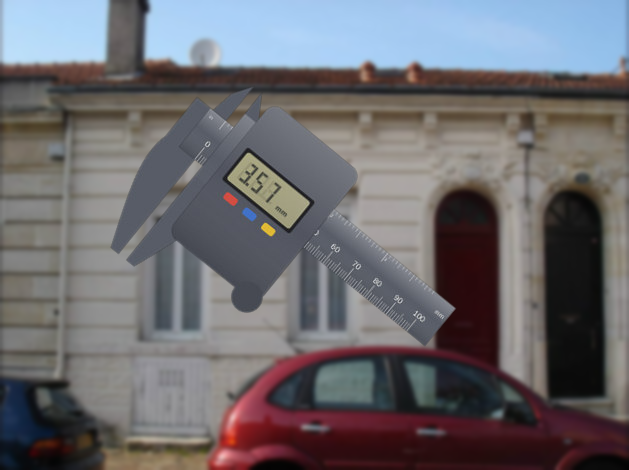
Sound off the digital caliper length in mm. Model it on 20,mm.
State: 3.57,mm
